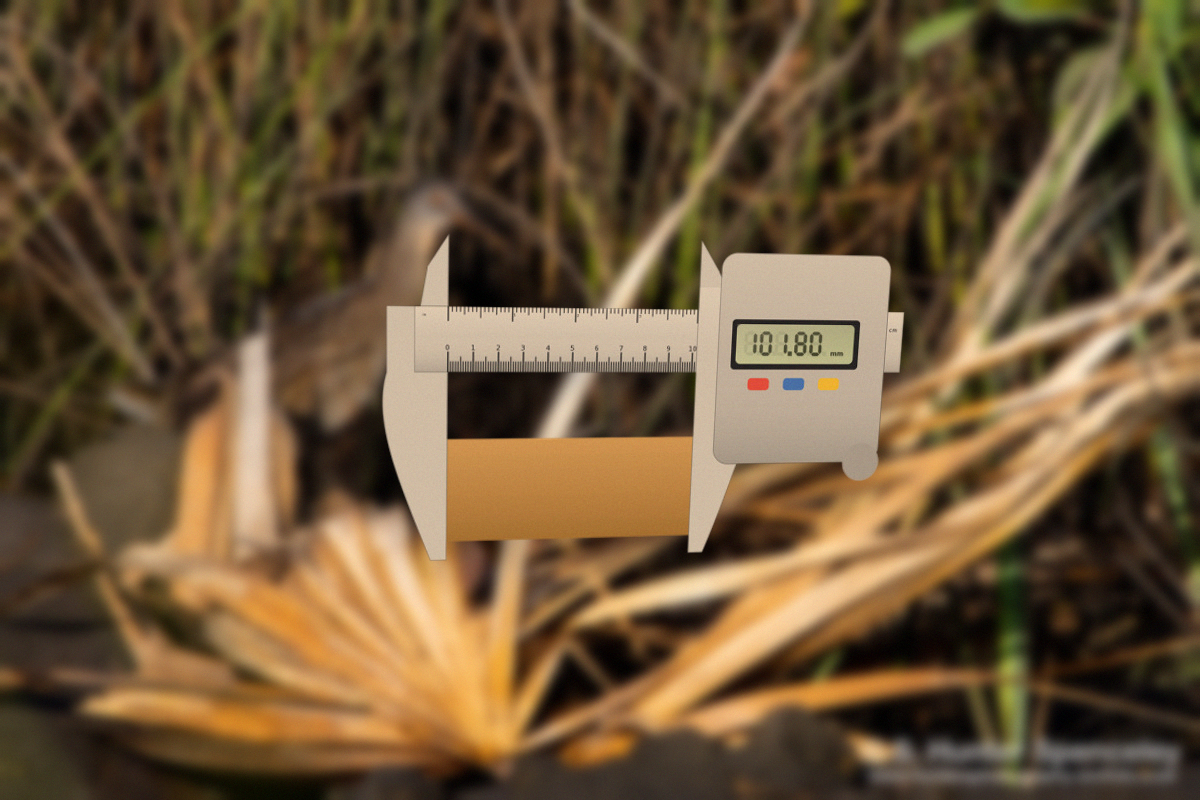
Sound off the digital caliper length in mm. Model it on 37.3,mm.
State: 101.80,mm
